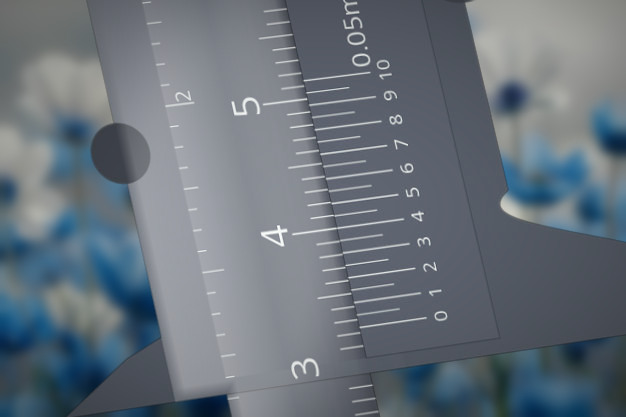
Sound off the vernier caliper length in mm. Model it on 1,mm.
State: 32.4,mm
